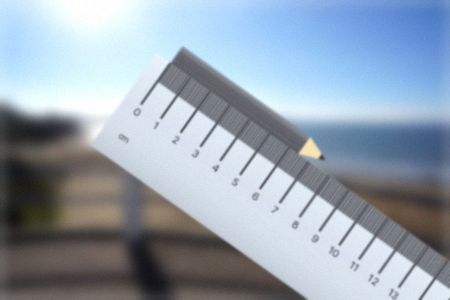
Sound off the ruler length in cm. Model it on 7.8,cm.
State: 7.5,cm
